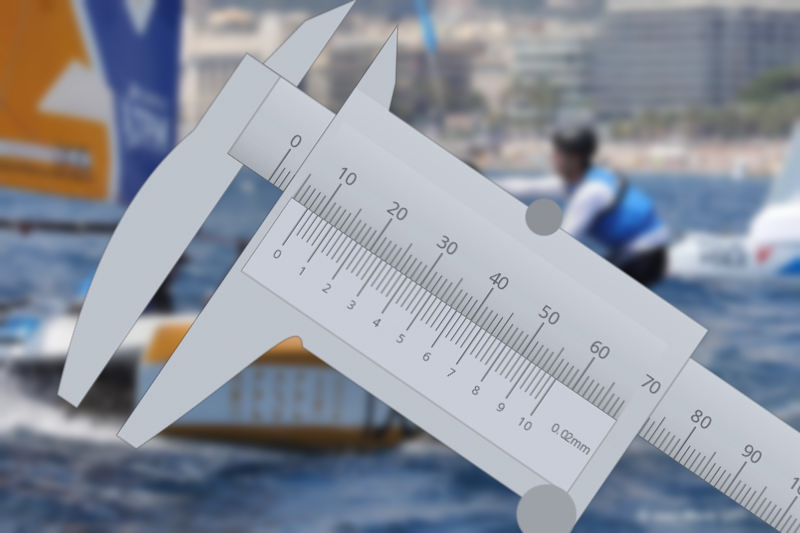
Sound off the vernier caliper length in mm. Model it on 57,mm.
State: 7.8,mm
